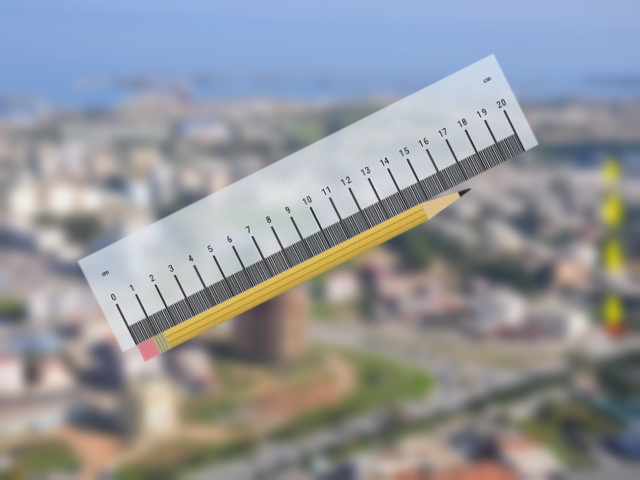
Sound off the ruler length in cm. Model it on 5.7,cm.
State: 17,cm
